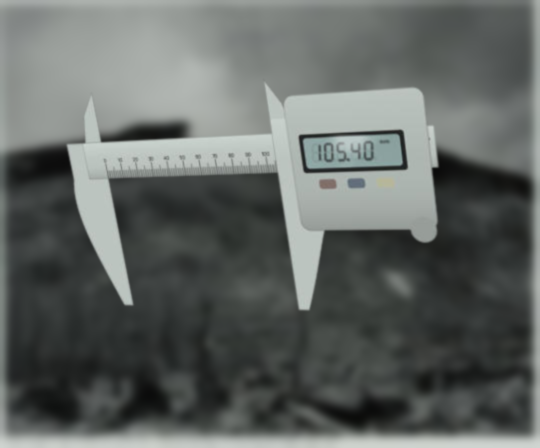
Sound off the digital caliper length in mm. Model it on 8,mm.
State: 105.40,mm
